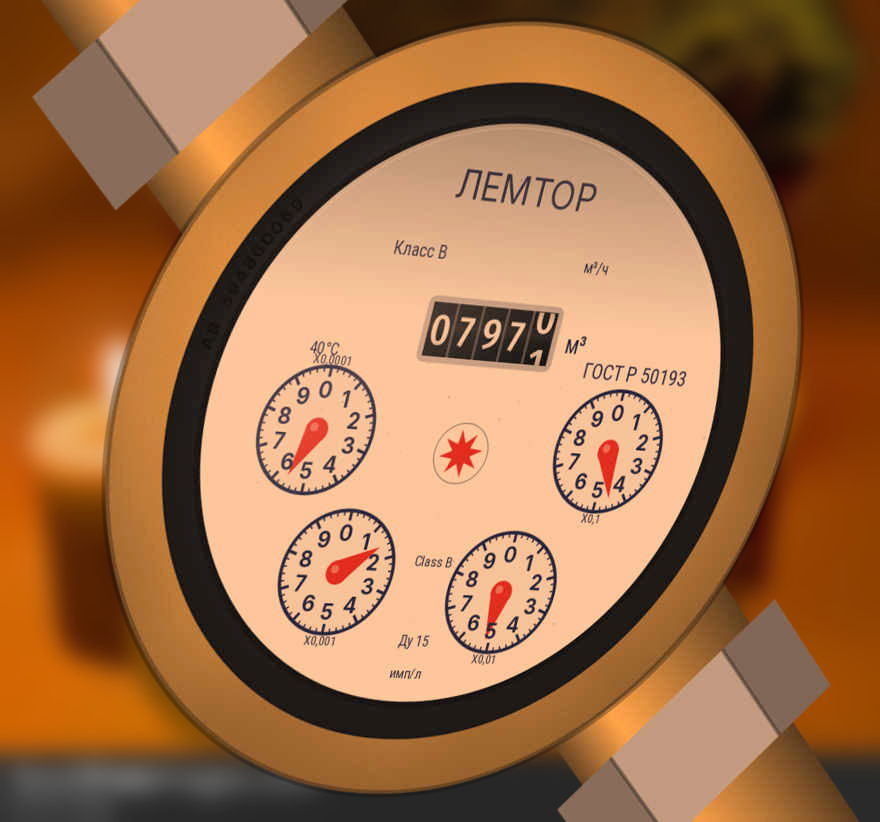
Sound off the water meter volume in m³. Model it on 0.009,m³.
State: 7970.4515,m³
